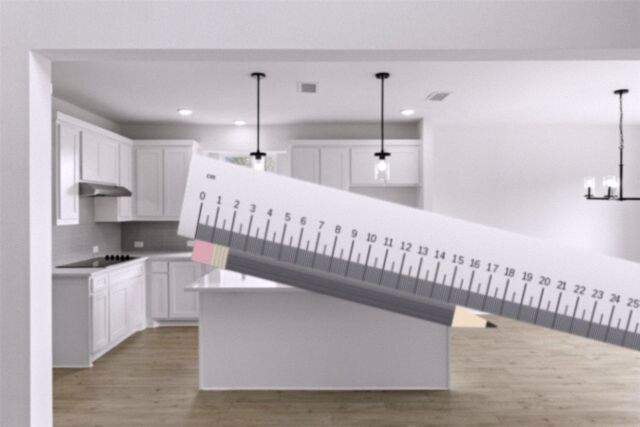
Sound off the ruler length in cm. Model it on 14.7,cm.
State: 18,cm
